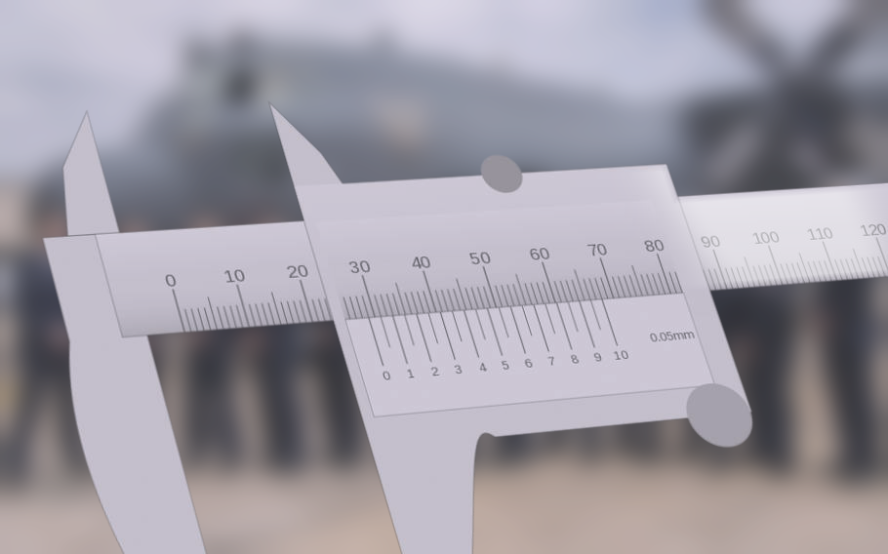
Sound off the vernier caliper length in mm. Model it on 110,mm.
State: 29.0,mm
